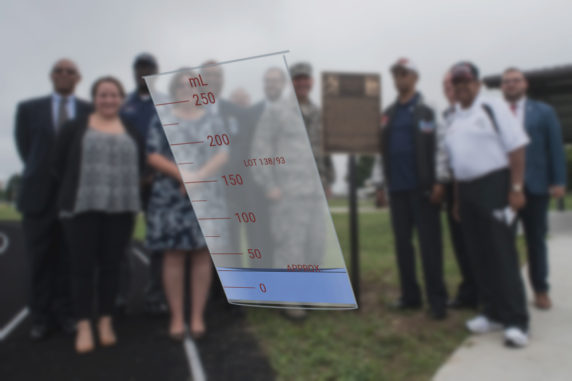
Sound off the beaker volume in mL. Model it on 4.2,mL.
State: 25,mL
